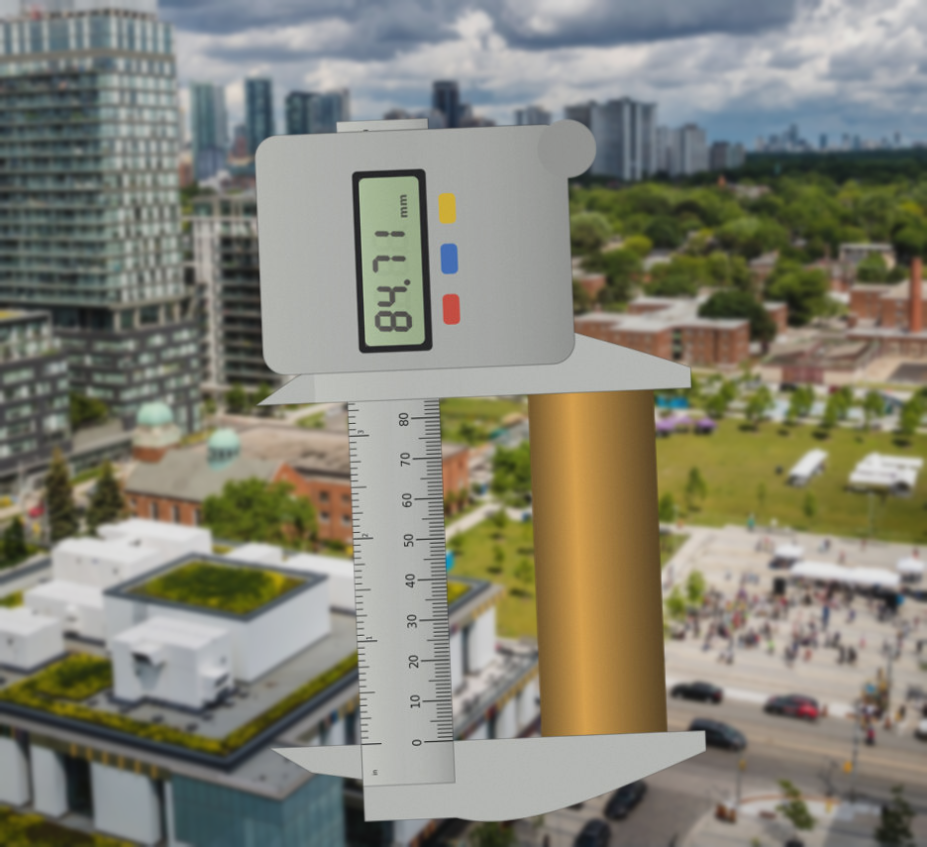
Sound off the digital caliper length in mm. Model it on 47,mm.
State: 84.71,mm
